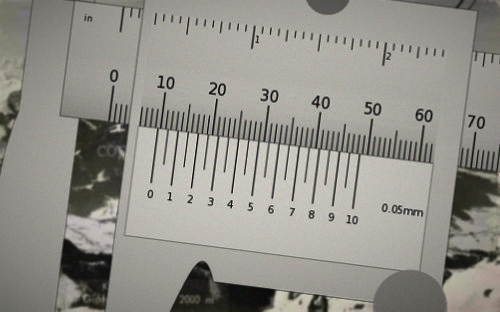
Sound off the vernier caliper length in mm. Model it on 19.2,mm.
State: 9.5,mm
